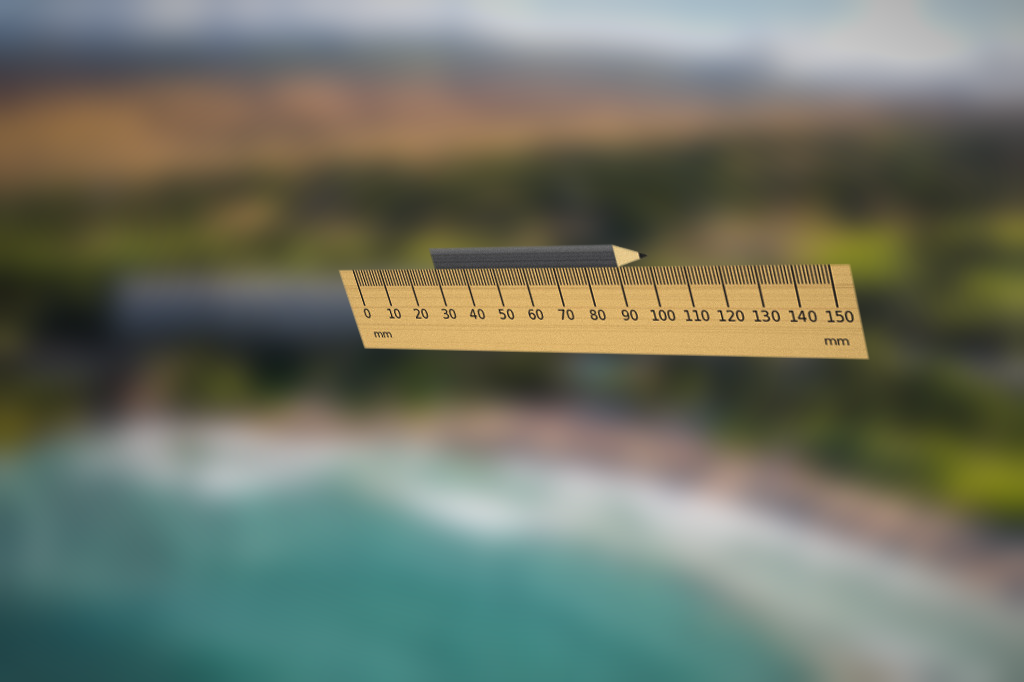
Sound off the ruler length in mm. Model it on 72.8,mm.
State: 70,mm
